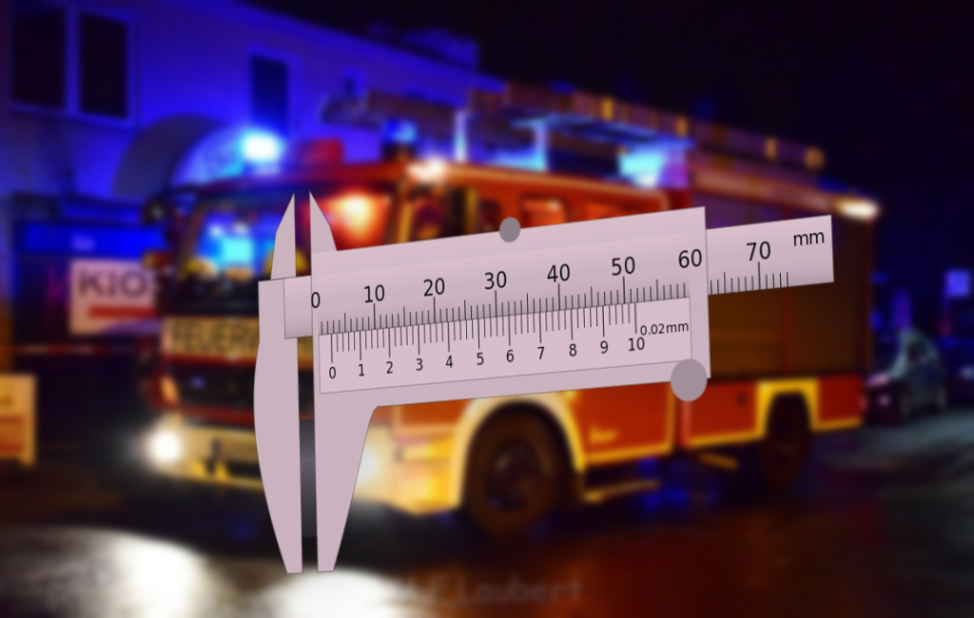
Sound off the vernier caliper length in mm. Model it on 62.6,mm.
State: 2.6,mm
